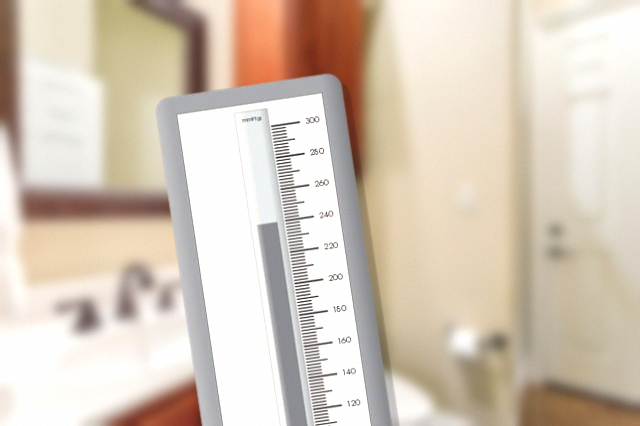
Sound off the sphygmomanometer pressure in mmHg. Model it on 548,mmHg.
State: 240,mmHg
